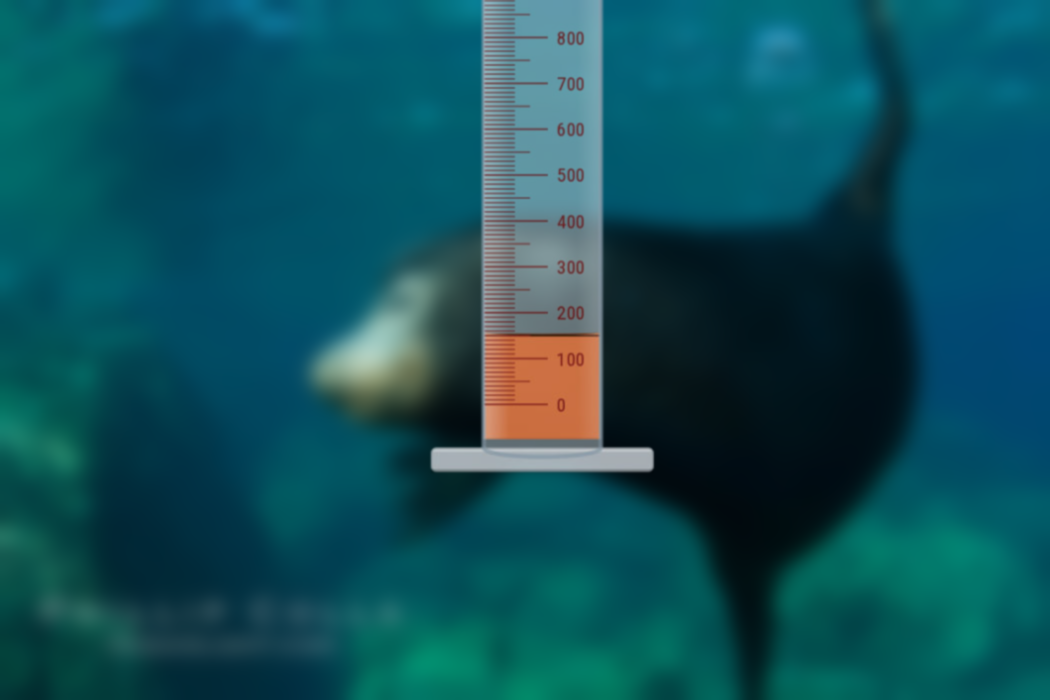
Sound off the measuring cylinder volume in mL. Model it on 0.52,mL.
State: 150,mL
